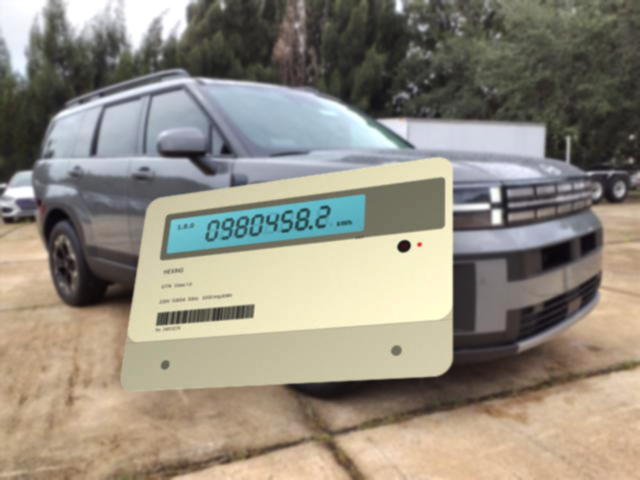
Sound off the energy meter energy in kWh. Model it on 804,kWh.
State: 980458.2,kWh
